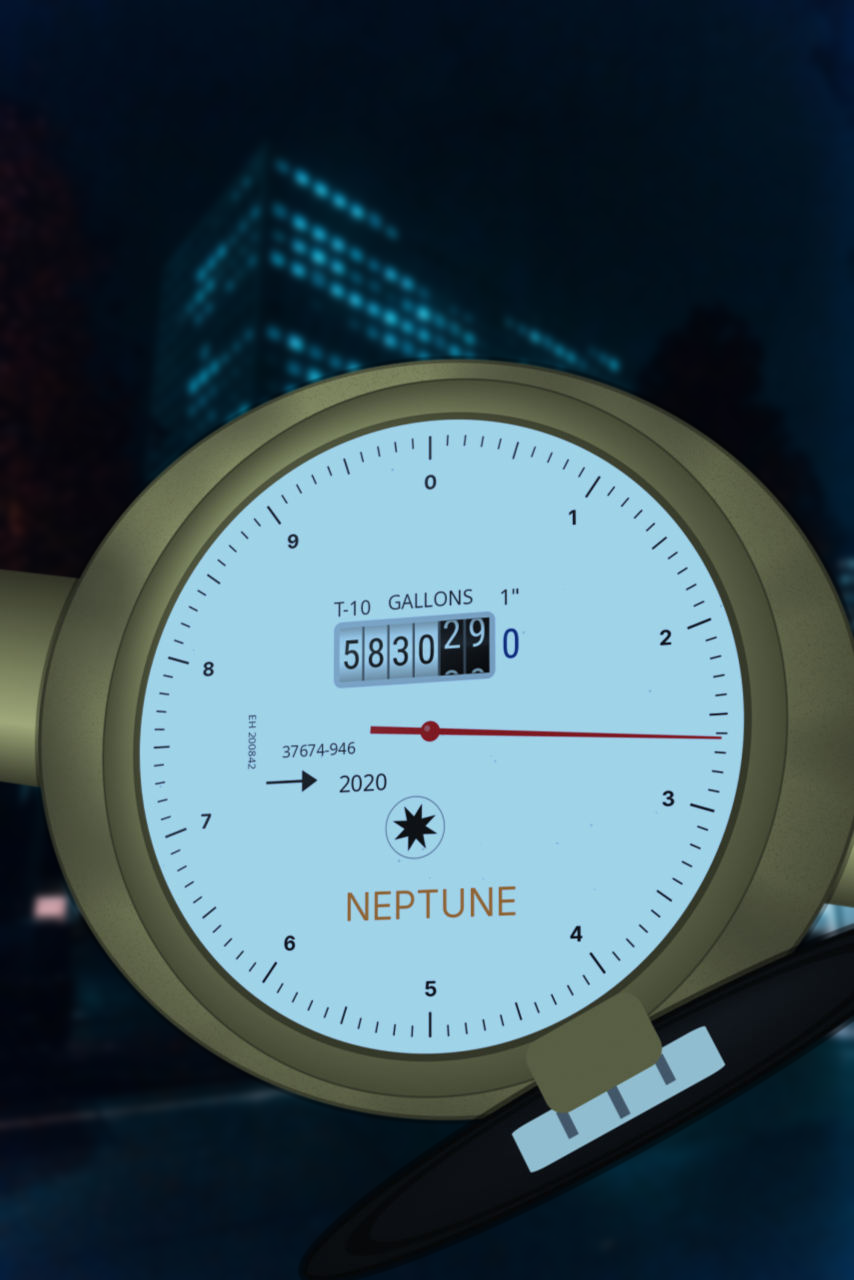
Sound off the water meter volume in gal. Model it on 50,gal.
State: 5830292.6,gal
